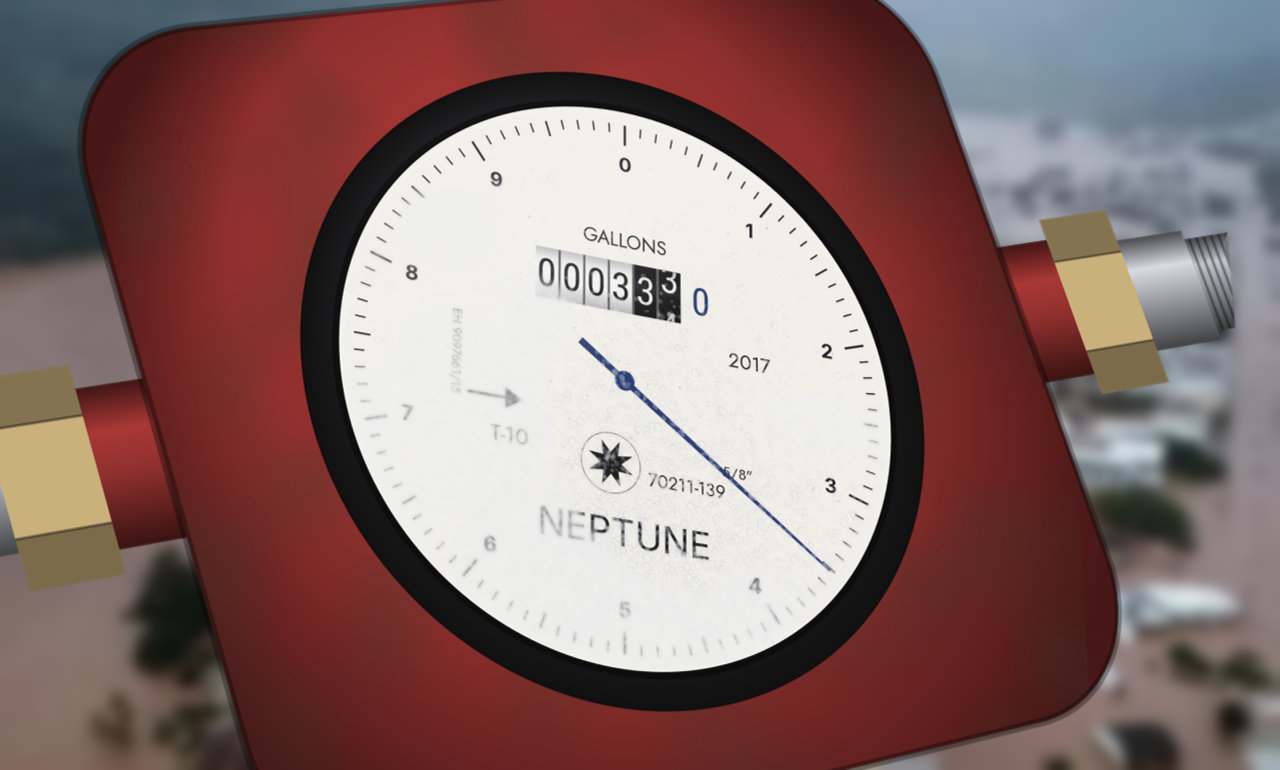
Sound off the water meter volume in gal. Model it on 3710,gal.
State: 3333.5,gal
